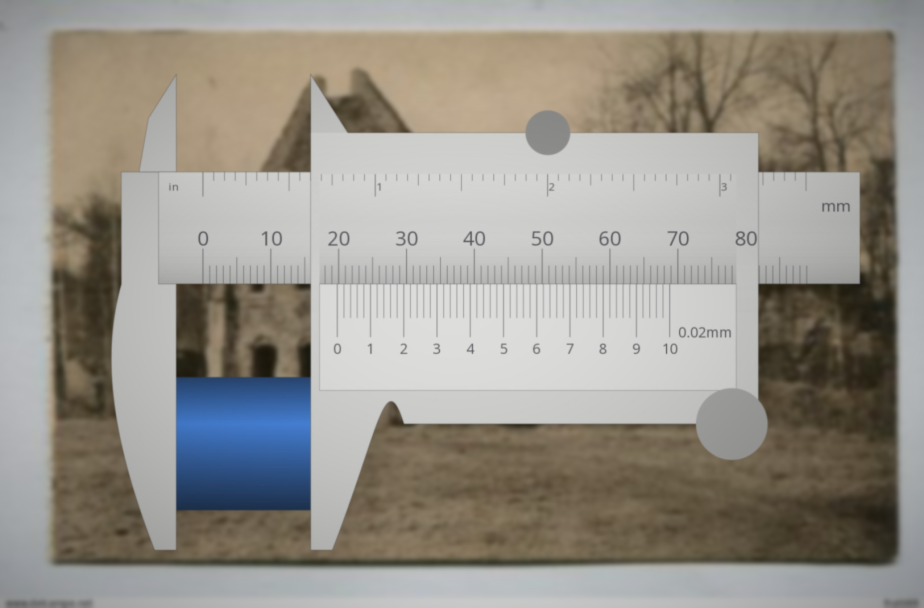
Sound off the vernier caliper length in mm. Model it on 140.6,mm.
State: 19.8,mm
